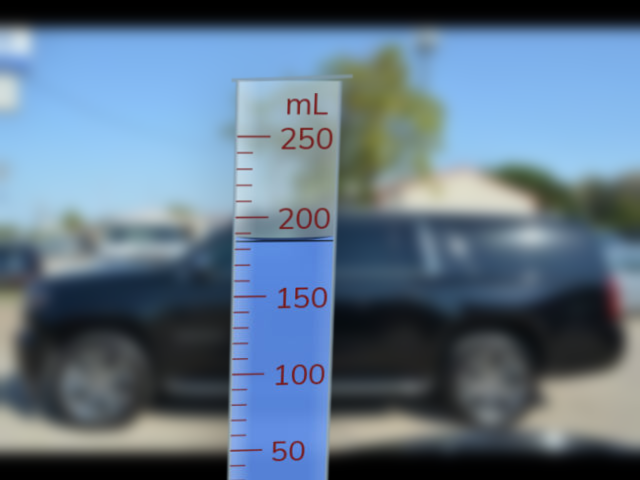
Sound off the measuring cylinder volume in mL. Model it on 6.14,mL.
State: 185,mL
